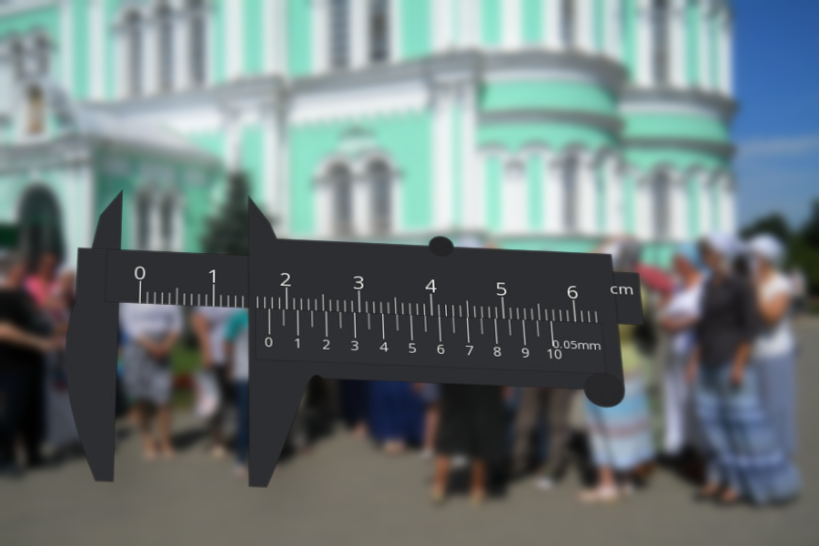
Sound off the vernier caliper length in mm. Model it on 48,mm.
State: 17.6,mm
